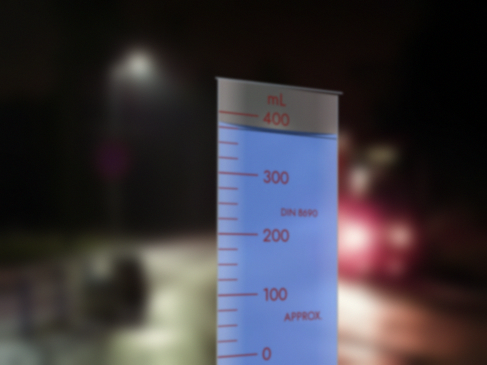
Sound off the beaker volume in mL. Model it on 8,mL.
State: 375,mL
